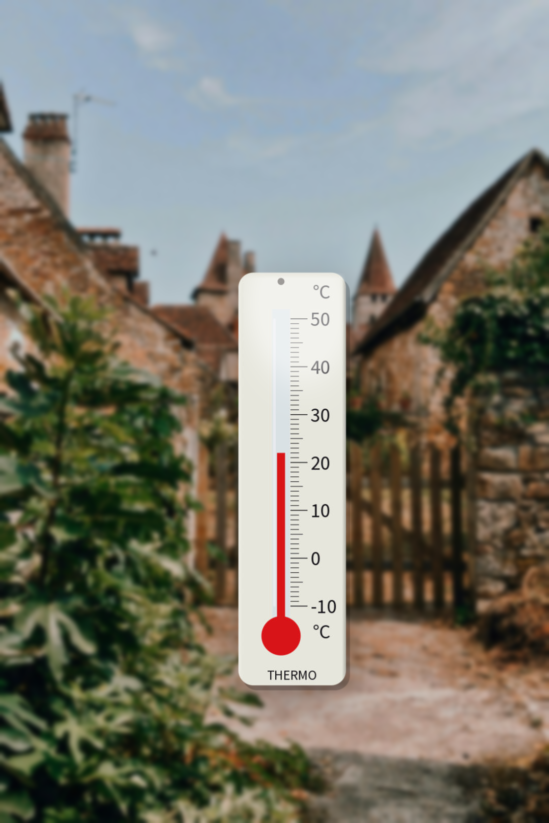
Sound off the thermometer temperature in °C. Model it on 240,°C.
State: 22,°C
